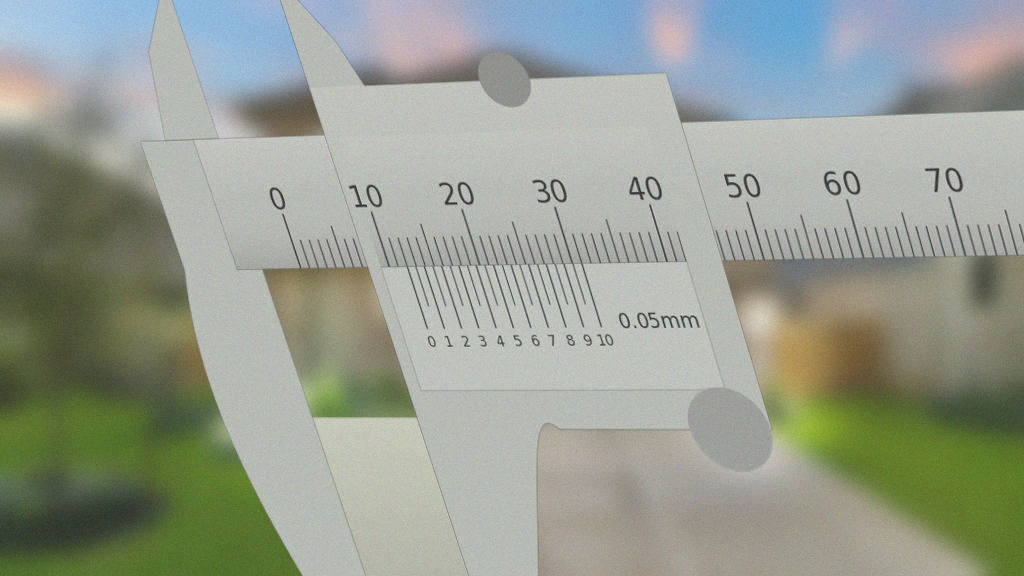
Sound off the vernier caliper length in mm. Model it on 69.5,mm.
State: 12.0,mm
